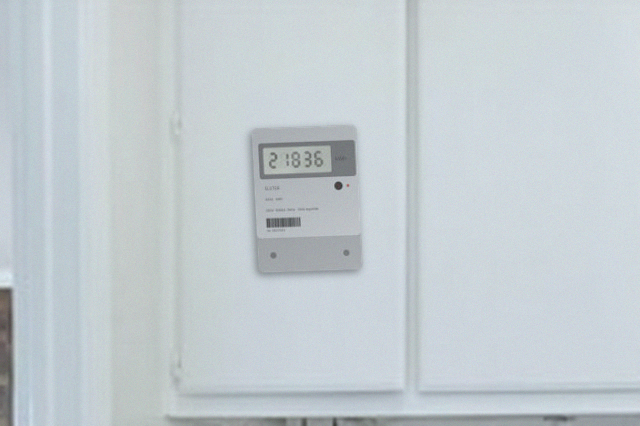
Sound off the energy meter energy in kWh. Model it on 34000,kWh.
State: 21836,kWh
